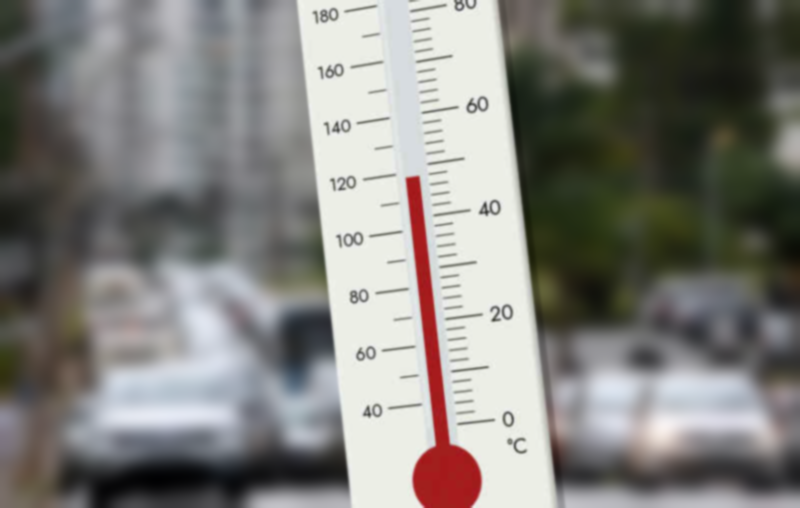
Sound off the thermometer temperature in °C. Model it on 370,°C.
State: 48,°C
